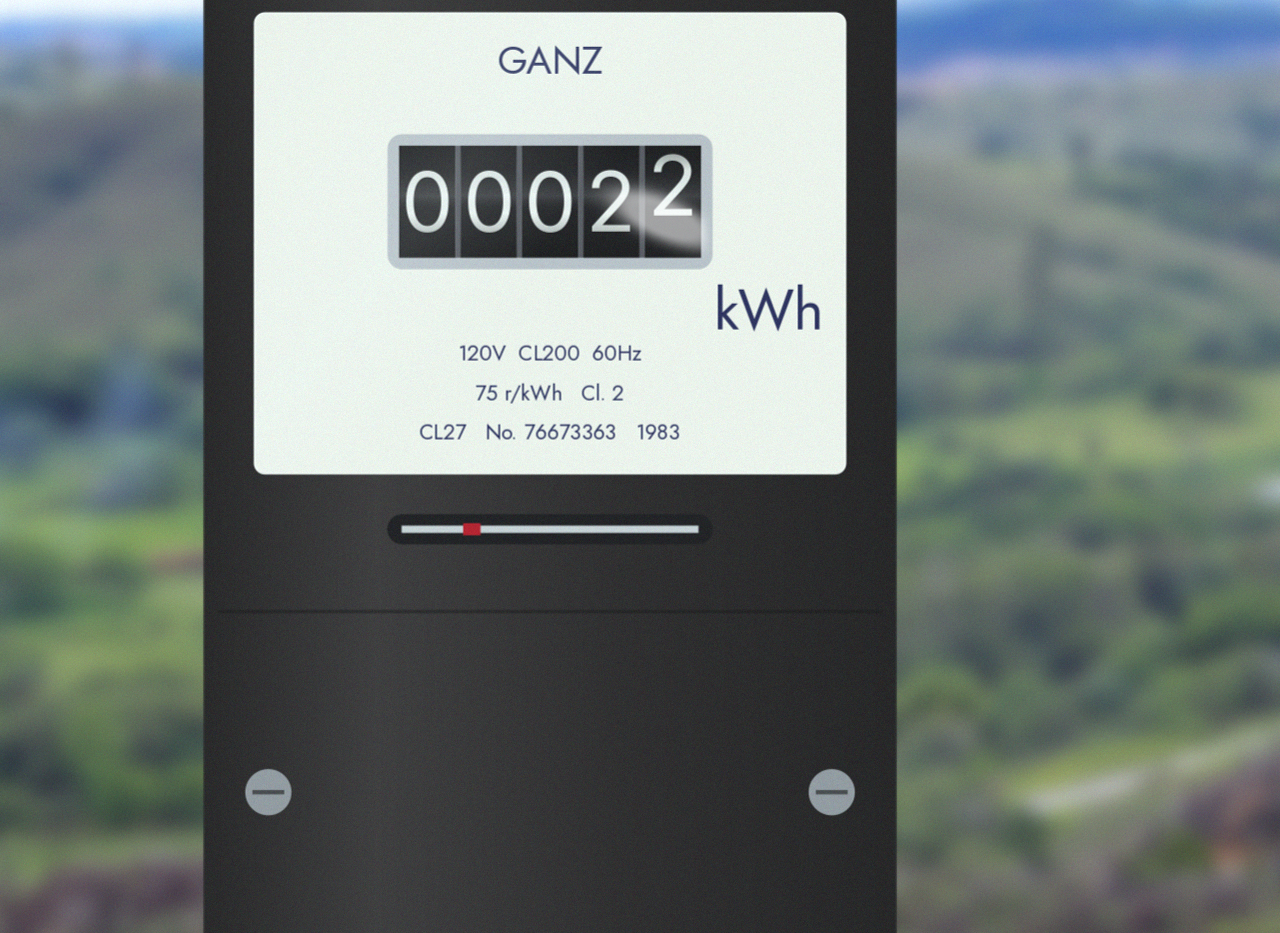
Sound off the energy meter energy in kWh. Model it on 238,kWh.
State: 22,kWh
